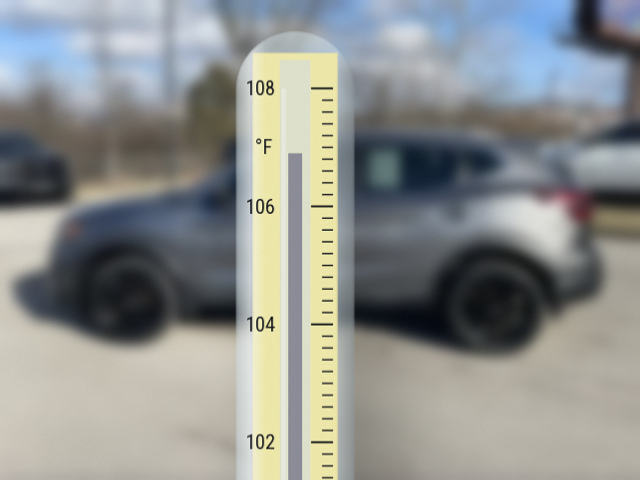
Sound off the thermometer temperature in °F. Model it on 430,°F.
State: 106.9,°F
